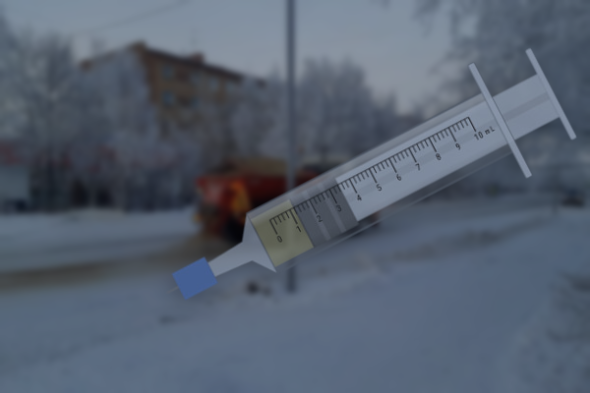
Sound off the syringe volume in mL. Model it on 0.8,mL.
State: 1.2,mL
